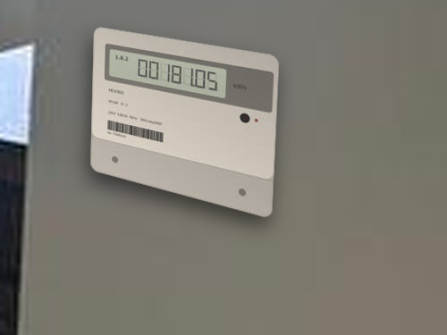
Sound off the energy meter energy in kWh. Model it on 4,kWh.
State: 181.05,kWh
